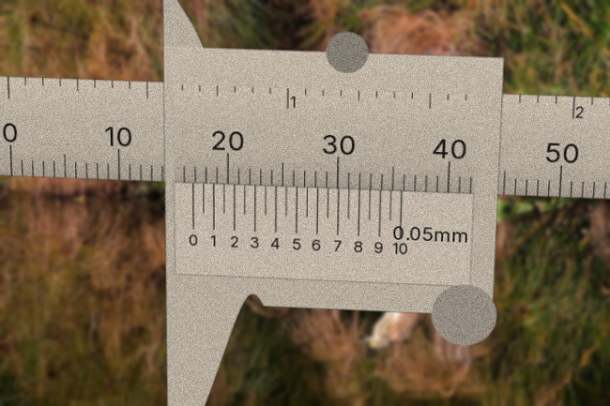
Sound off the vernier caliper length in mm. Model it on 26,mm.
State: 16.8,mm
